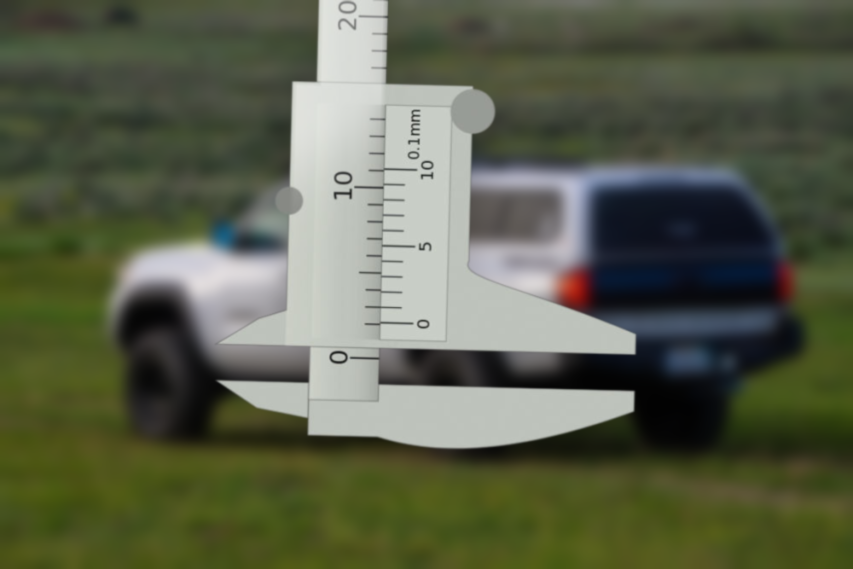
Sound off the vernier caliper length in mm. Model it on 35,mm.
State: 2.1,mm
